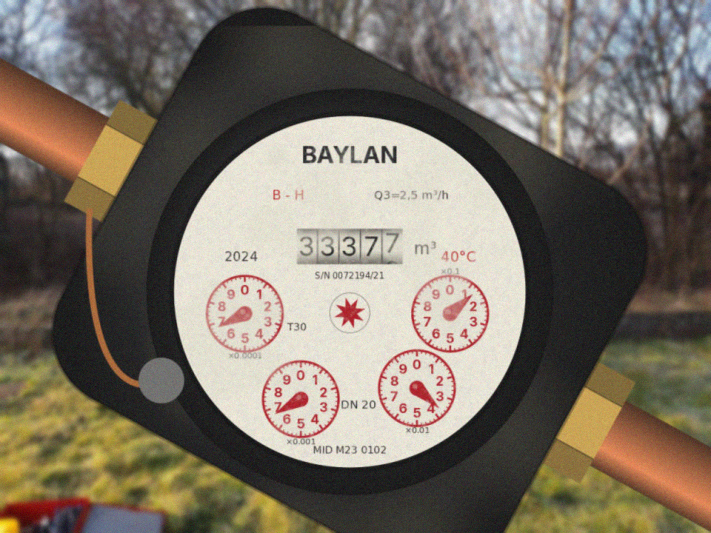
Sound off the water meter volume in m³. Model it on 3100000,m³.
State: 33377.1366,m³
